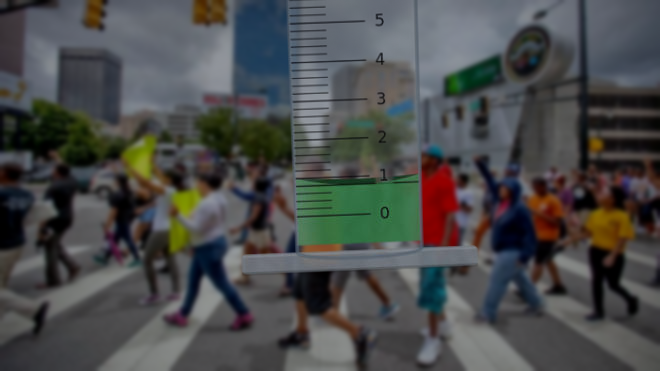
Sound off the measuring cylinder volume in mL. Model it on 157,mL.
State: 0.8,mL
